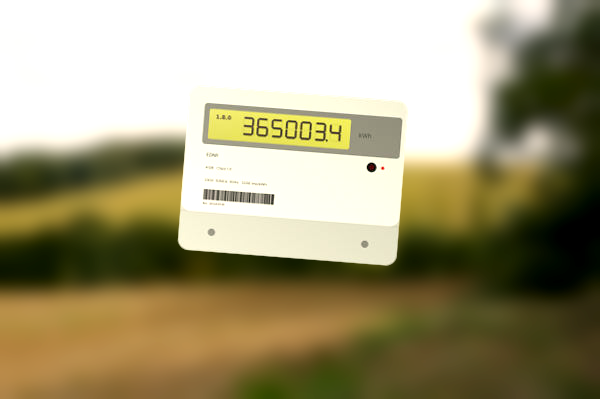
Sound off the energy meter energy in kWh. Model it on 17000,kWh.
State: 365003.4,kWh
